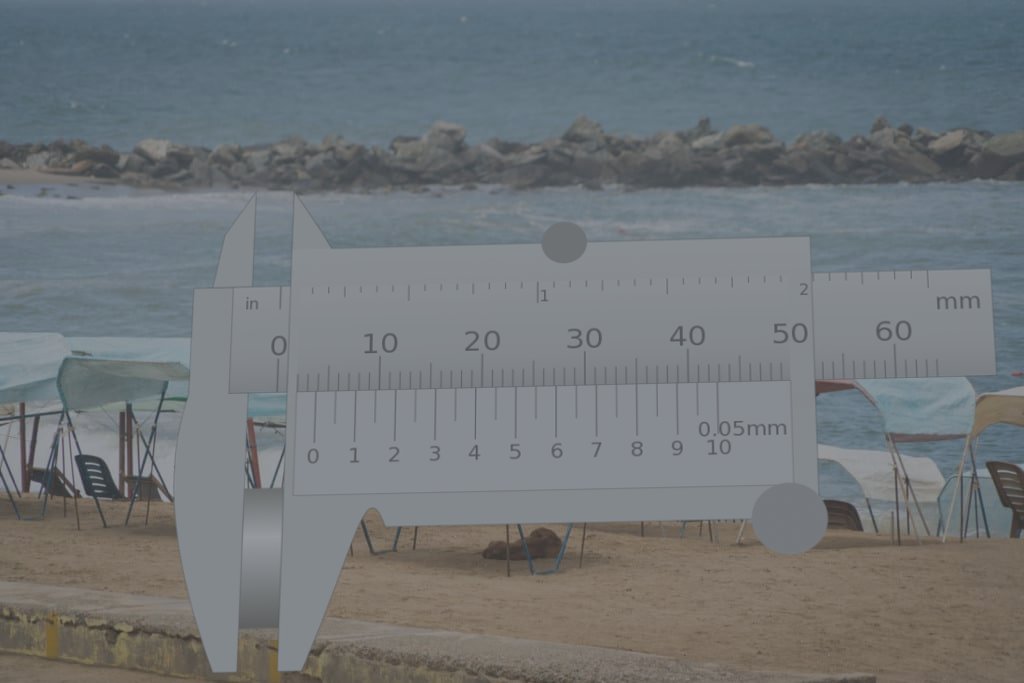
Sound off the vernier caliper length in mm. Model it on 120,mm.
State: 3.8,mm
